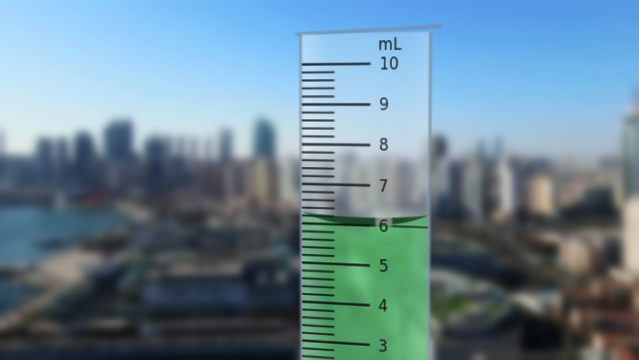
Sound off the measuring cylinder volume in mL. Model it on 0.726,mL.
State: 6,mL
